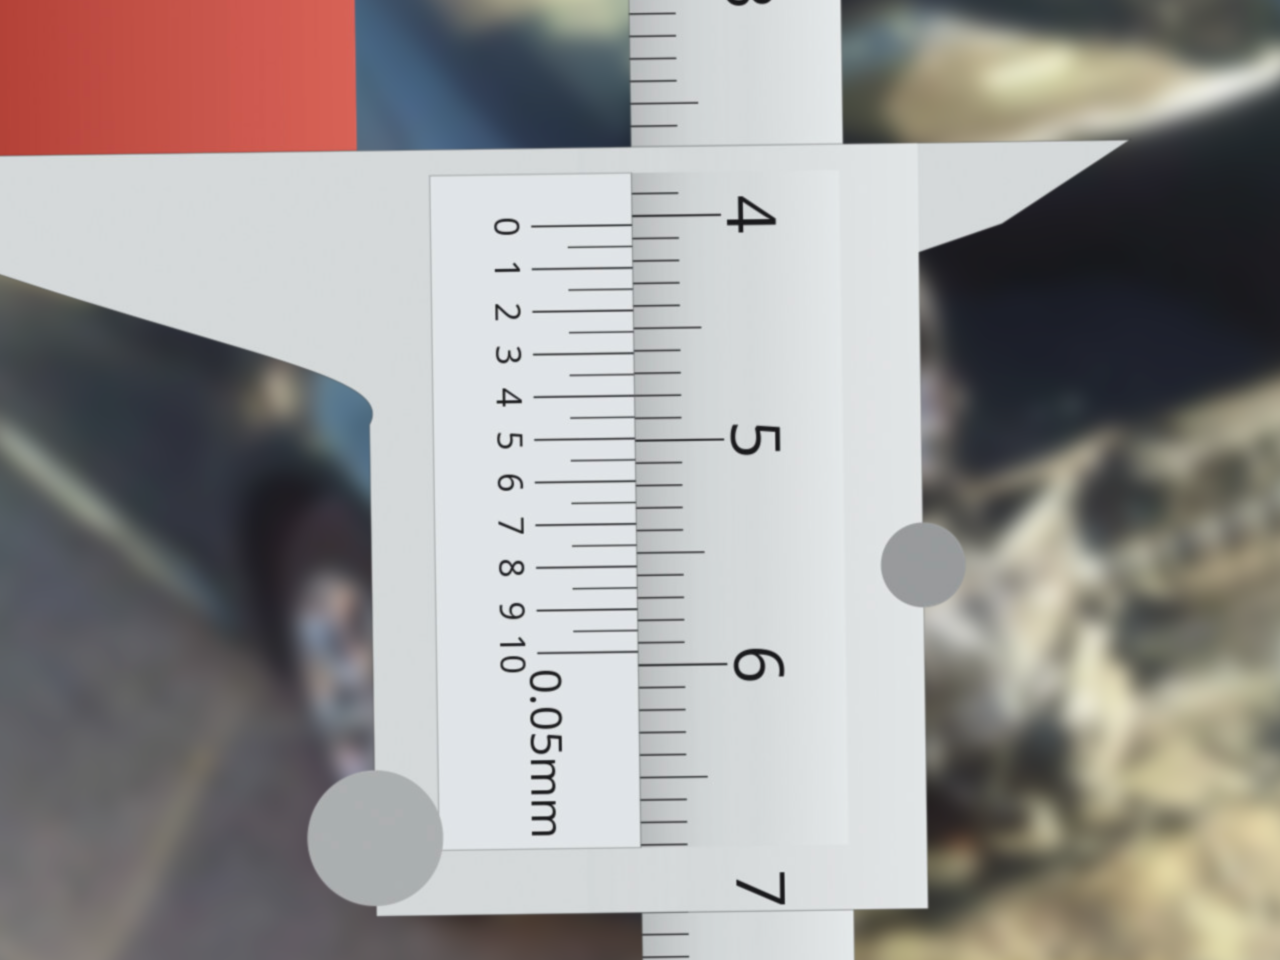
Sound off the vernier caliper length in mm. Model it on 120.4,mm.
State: 40.4,mm
